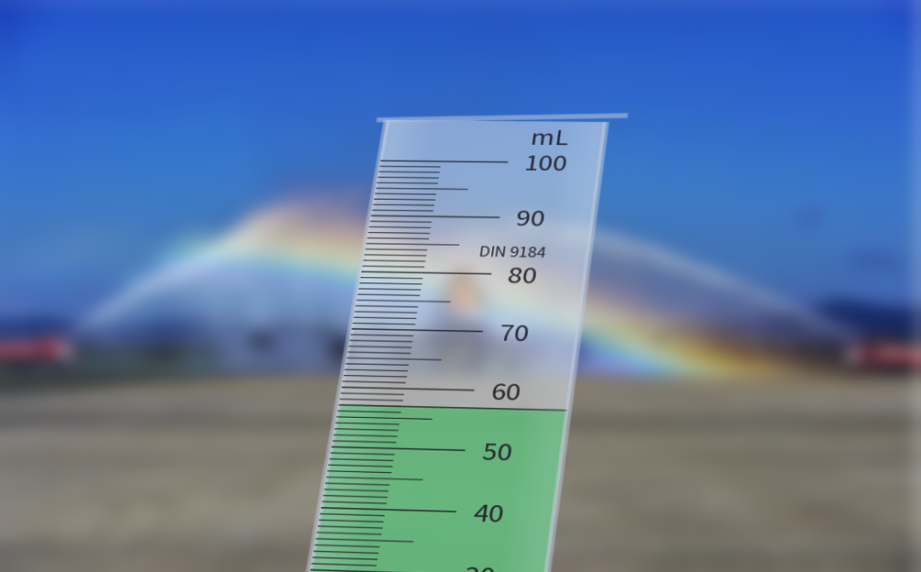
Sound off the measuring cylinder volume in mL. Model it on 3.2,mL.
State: 57,mL
